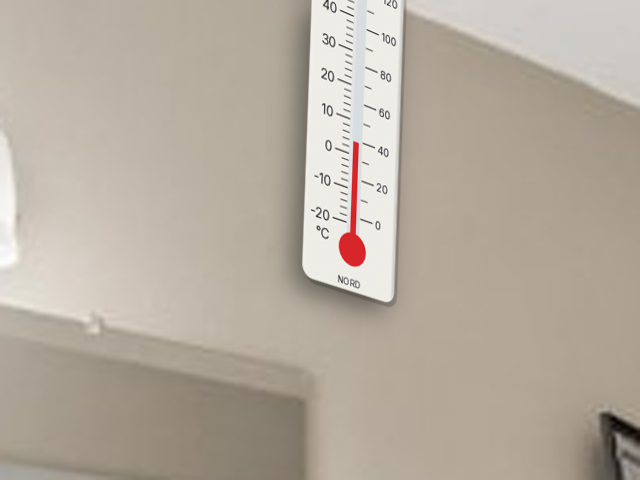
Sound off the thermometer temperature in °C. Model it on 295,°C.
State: 4,°C
